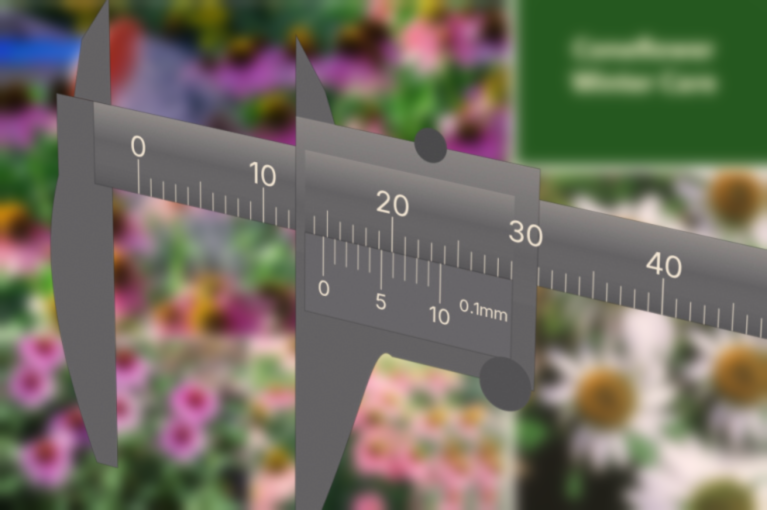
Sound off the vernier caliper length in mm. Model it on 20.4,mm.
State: 14.7,mm
